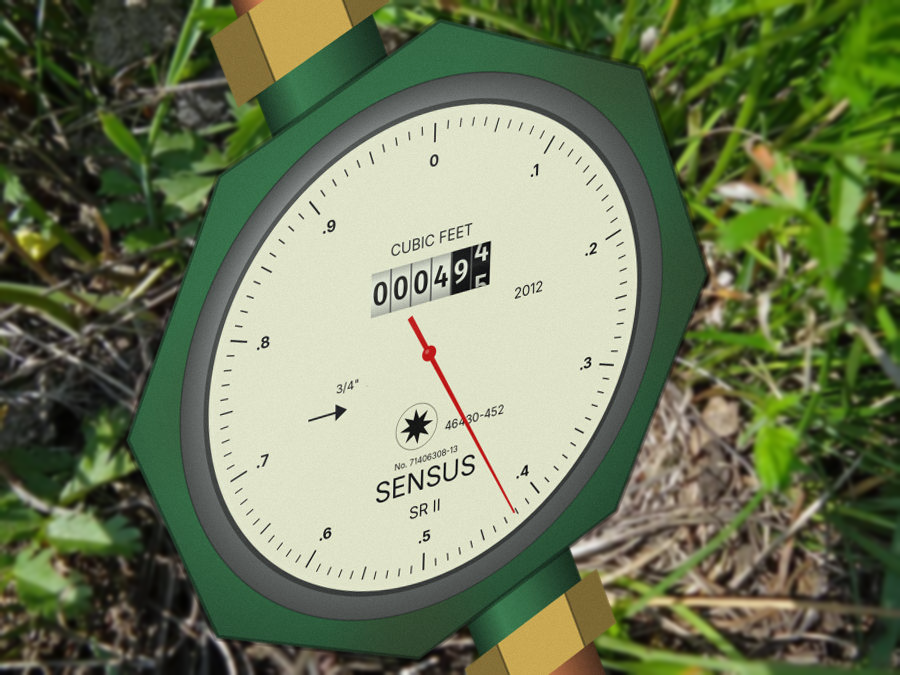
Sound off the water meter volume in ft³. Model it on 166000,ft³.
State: 494.42,ft³
